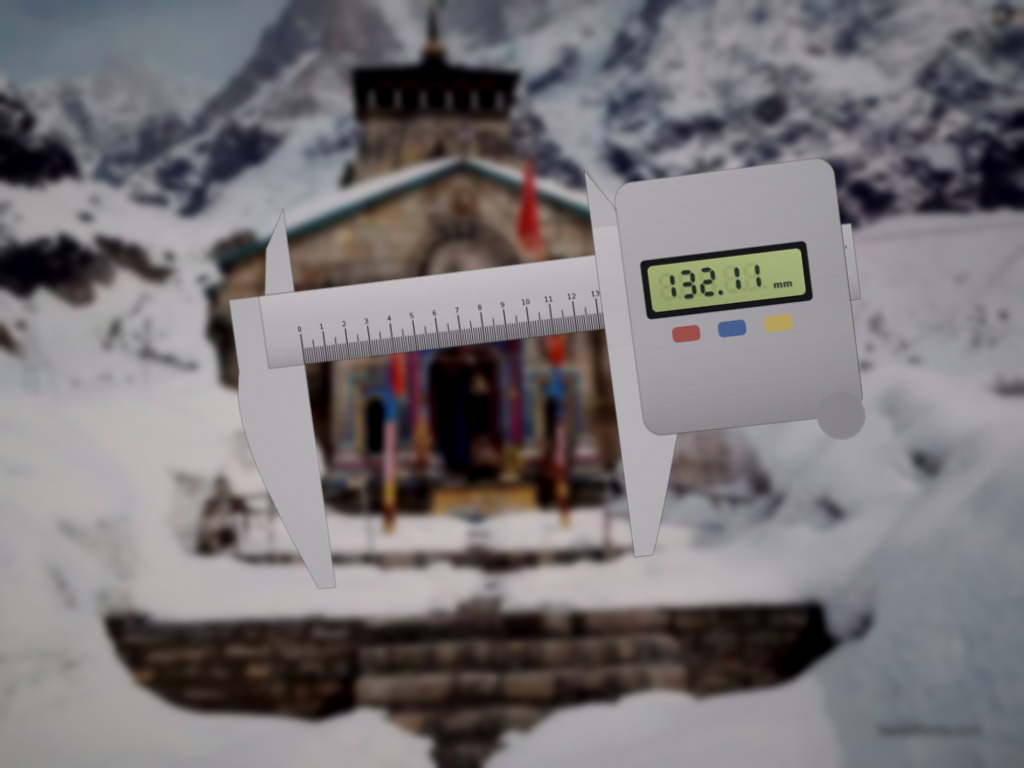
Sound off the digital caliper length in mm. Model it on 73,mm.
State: 132.11,mm
